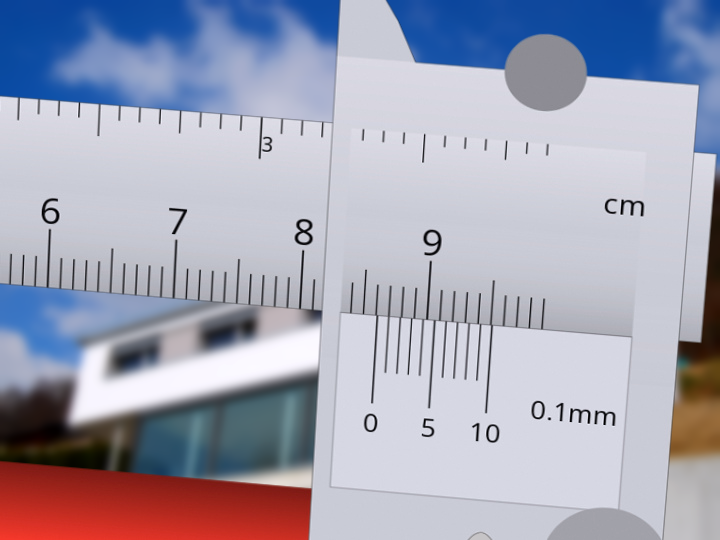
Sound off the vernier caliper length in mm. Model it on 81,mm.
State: 86.1,mm
